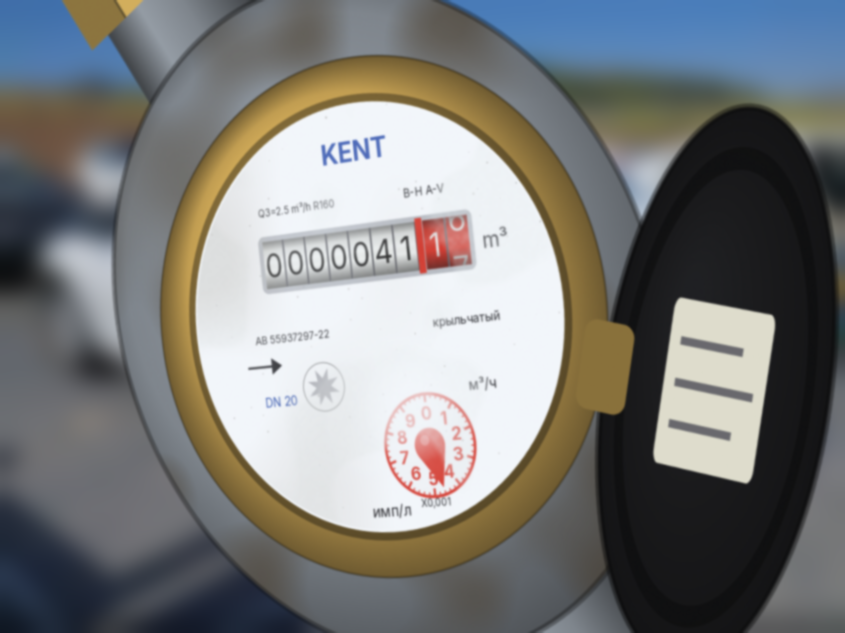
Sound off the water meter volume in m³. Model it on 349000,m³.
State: 41.164,m³
